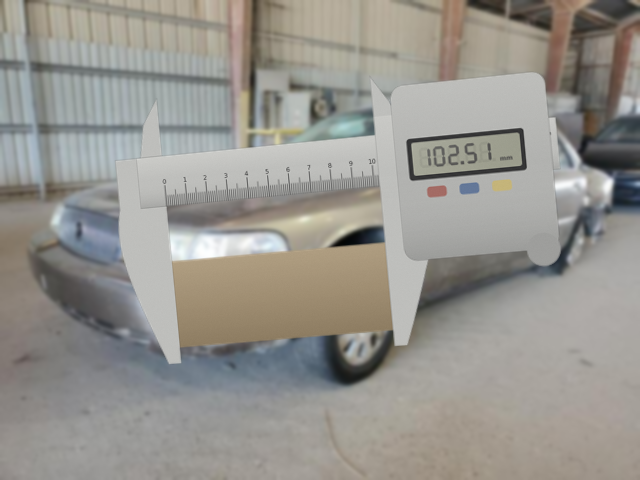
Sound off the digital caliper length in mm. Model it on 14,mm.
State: 102.51,mm
